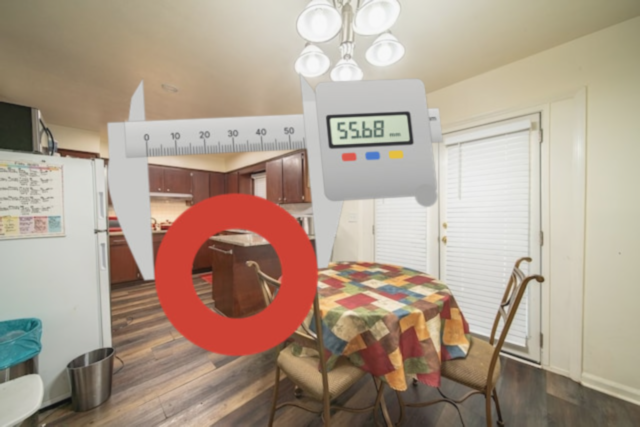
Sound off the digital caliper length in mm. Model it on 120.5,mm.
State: 55.68,mm
